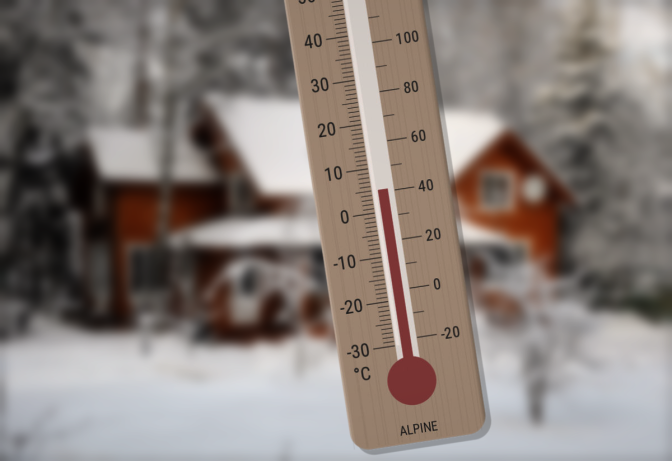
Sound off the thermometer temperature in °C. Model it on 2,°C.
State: 5,°C
